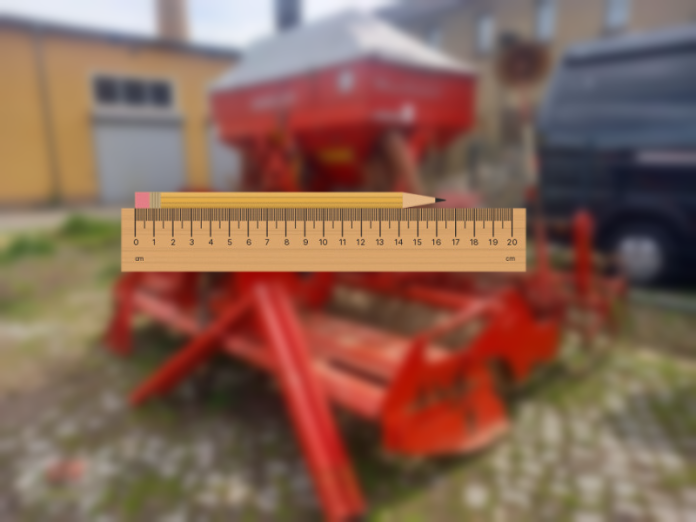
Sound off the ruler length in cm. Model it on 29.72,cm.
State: 16.5,cm
